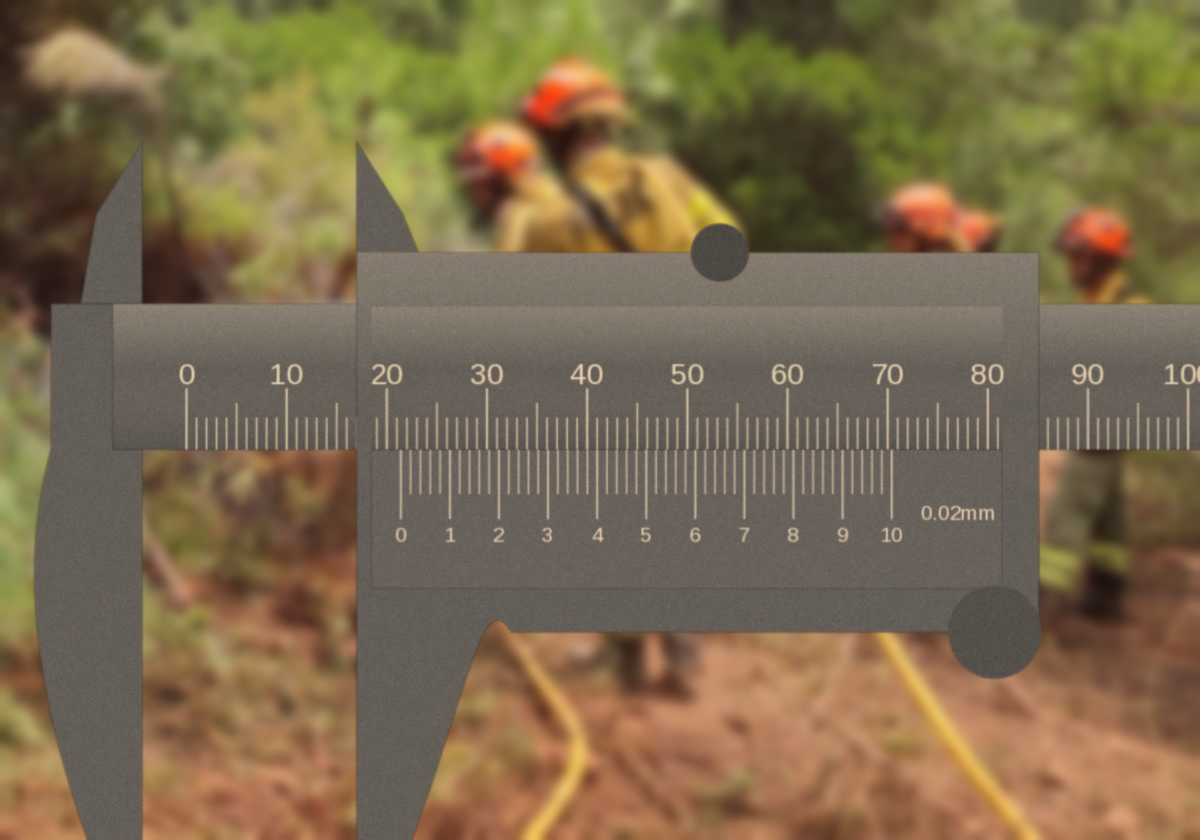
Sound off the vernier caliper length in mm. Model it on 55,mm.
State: 21.4,mm
